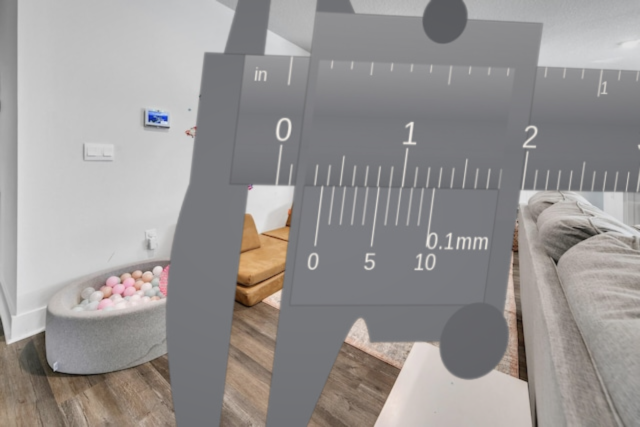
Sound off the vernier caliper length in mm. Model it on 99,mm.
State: 3.6,mm
